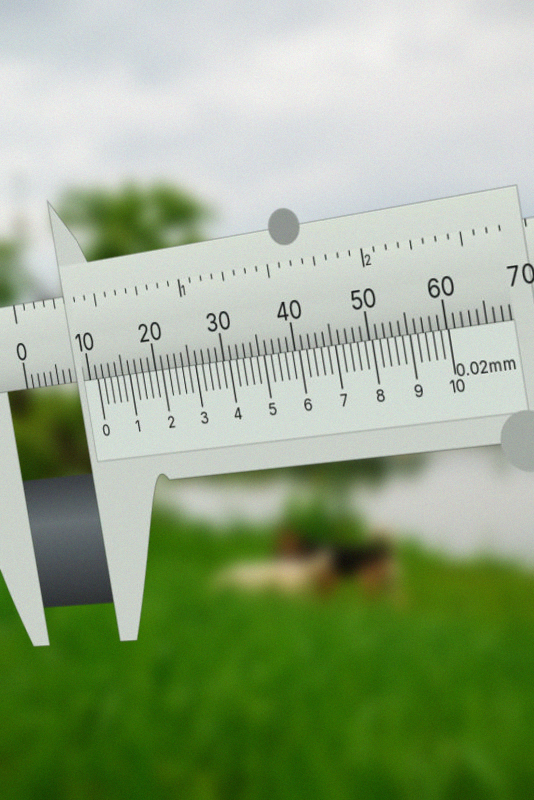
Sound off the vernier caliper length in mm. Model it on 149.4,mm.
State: 11.2,mm
